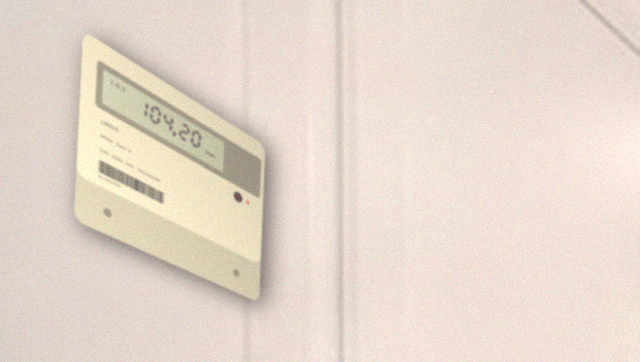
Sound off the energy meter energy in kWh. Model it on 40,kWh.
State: 104.20,kWh
